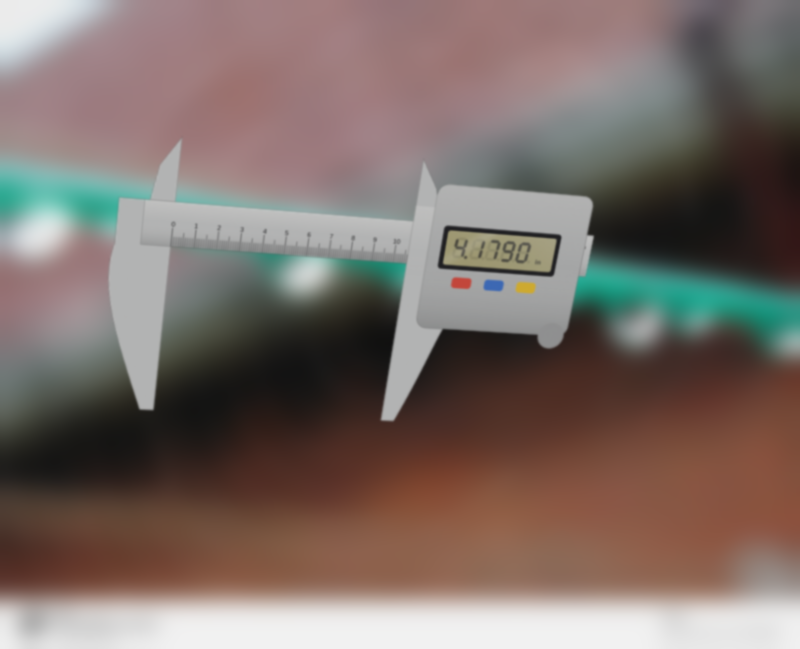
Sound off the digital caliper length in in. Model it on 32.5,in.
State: 4.1790,in
